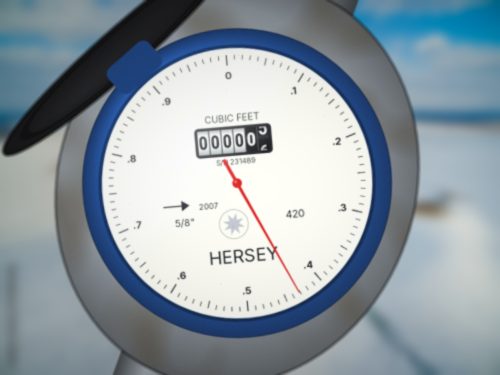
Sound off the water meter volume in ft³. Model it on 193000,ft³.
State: 5.43,ft³
